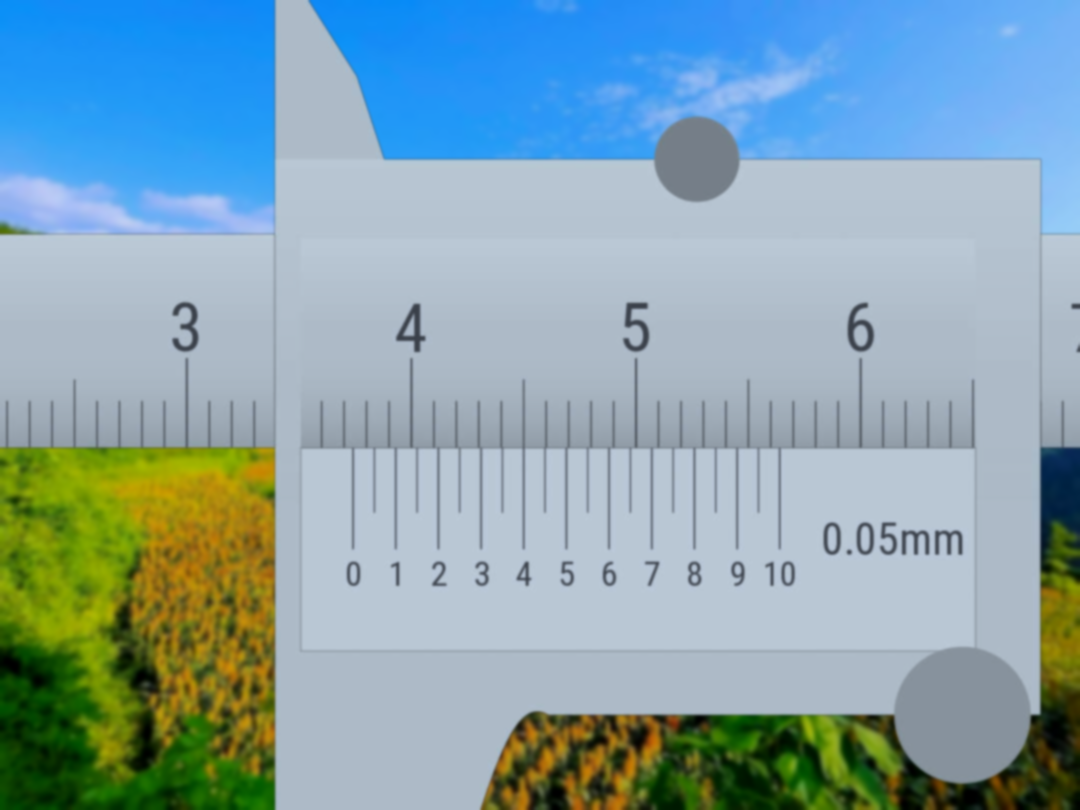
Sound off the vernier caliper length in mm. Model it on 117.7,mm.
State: 37.4,mm
